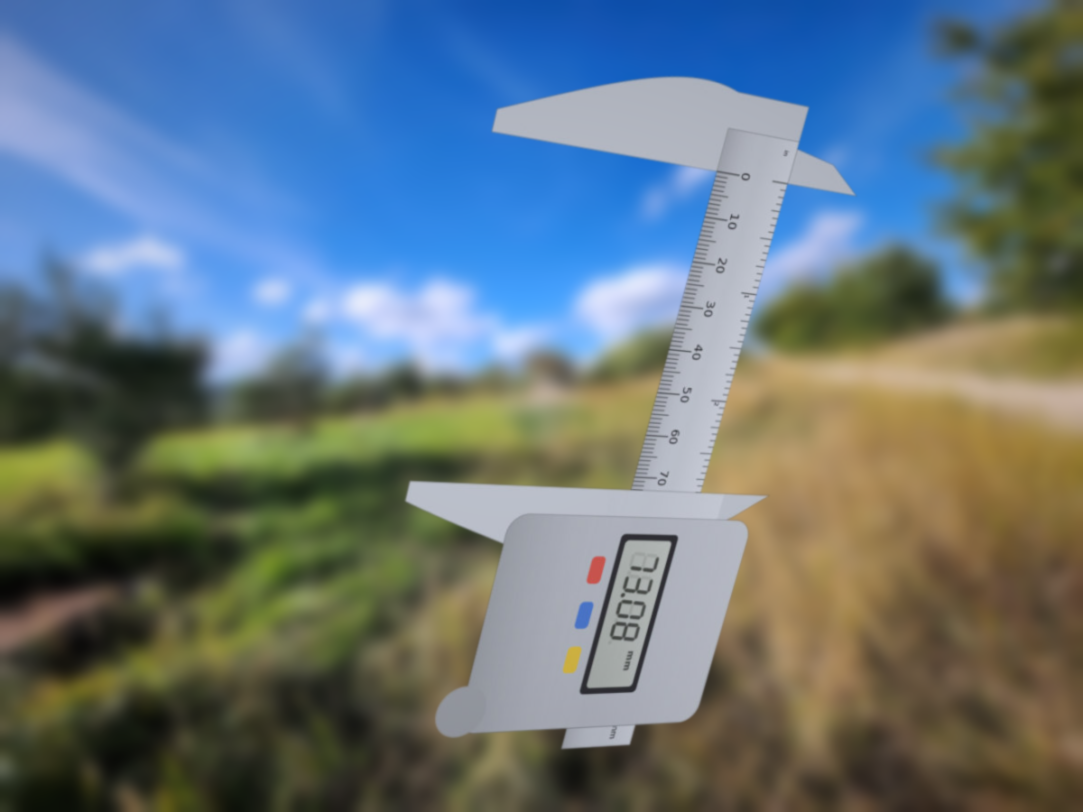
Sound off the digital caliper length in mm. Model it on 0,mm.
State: 73.08,mm
